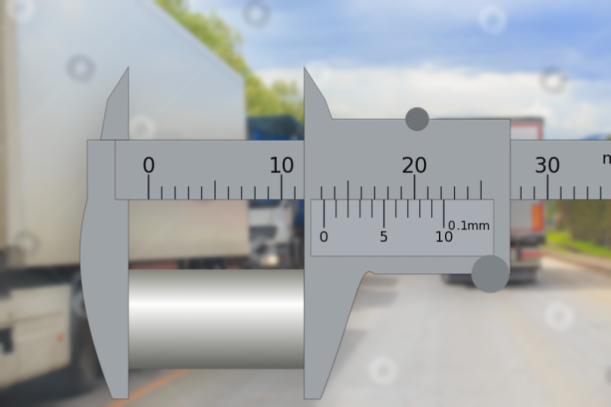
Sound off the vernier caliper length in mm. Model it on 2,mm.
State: 13.2,mm
